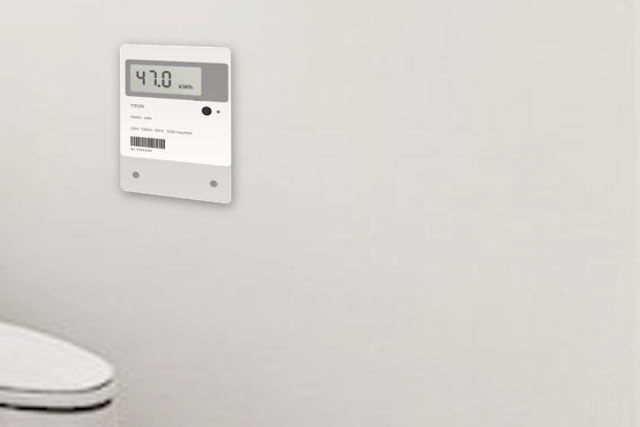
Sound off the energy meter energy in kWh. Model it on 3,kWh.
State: 47.0,kWh
